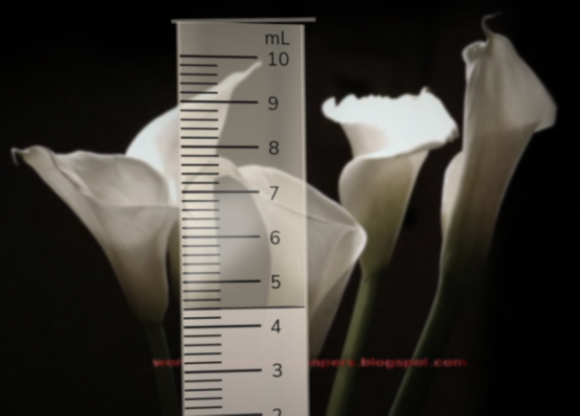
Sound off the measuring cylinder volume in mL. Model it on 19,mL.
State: 4.4,mL
